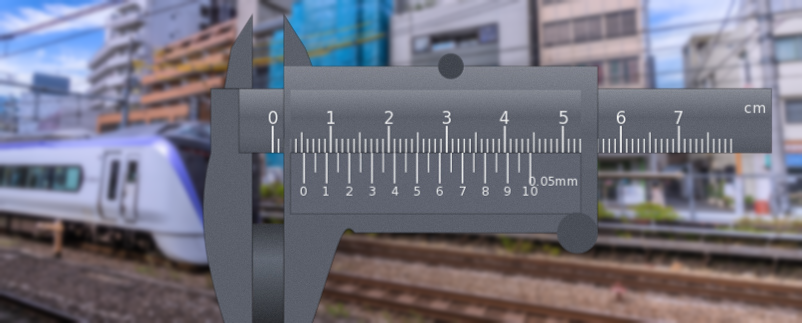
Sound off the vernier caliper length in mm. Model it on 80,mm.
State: 5.4,mm
